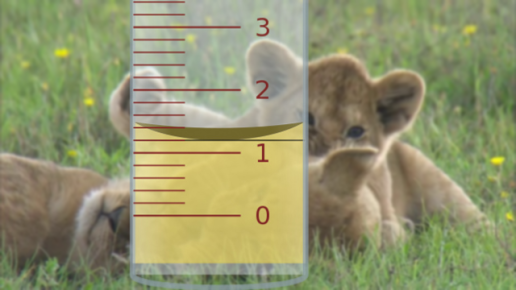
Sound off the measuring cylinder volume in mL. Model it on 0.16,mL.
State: 1.2,mL
